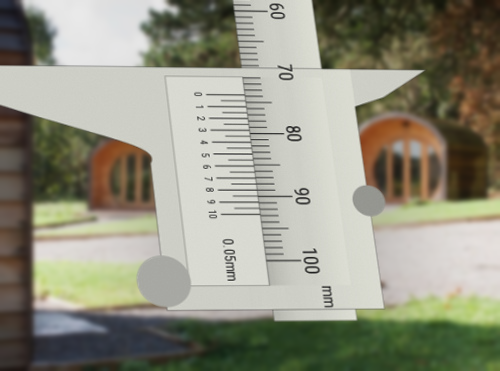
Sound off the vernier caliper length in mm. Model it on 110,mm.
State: 73.8,mm
